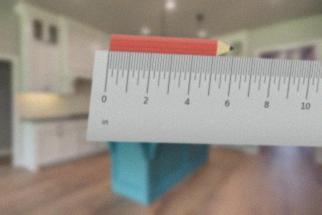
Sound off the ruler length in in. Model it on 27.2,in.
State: 6,in
